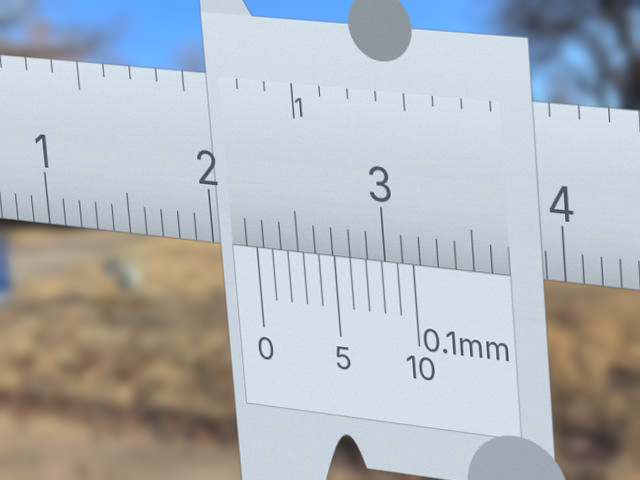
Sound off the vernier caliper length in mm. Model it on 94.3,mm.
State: 22.6,mm
